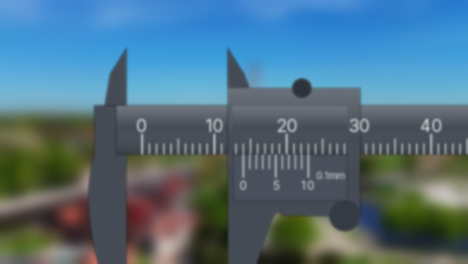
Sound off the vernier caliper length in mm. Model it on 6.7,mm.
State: 14.0,mm
